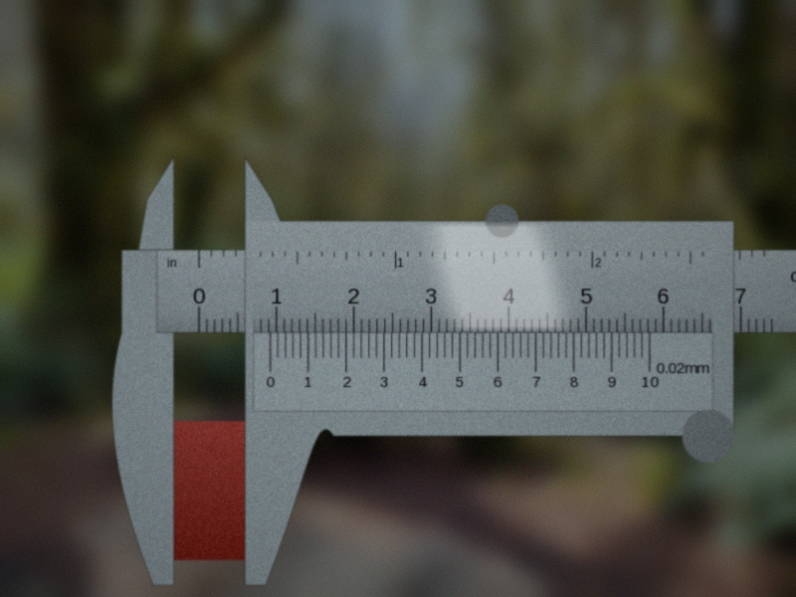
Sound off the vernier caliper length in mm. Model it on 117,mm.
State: 9.2,mm
